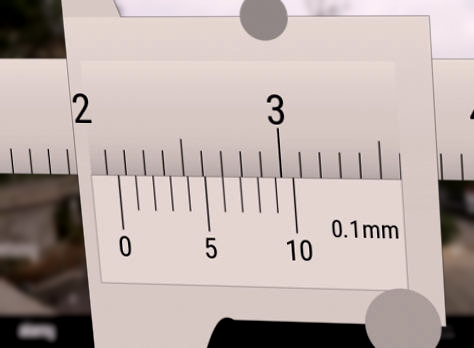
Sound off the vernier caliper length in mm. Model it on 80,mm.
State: 21.6,mm
